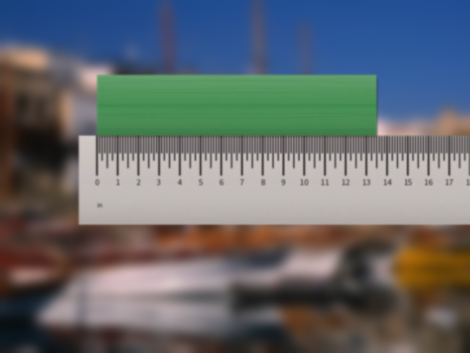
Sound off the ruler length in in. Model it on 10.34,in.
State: 13.5,in
